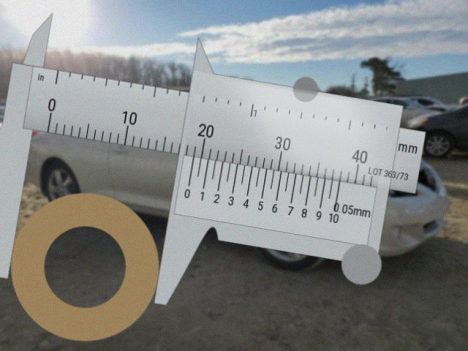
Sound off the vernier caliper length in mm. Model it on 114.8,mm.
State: 19.0,mm
